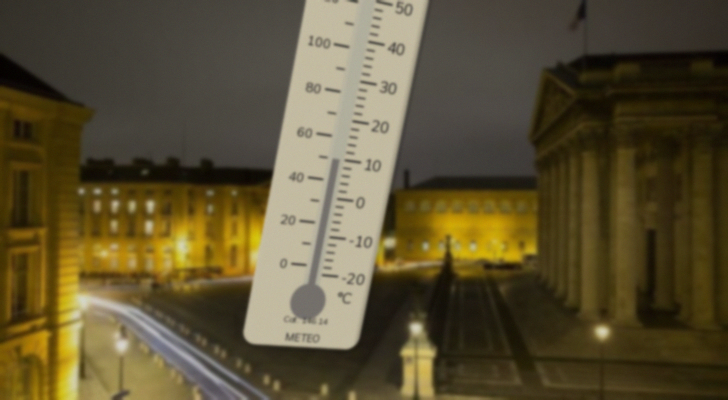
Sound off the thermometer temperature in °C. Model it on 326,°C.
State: 10,°C
